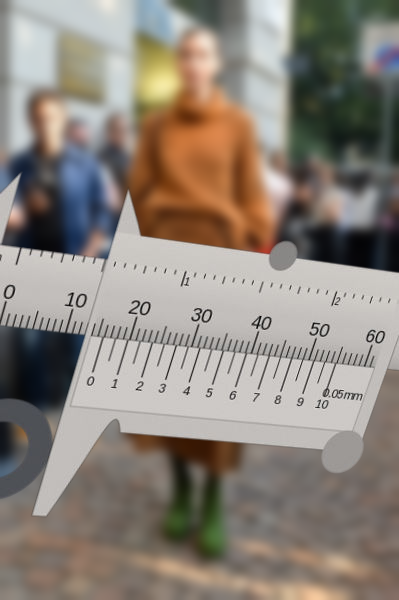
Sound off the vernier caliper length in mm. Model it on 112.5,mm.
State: 15.8,mm
